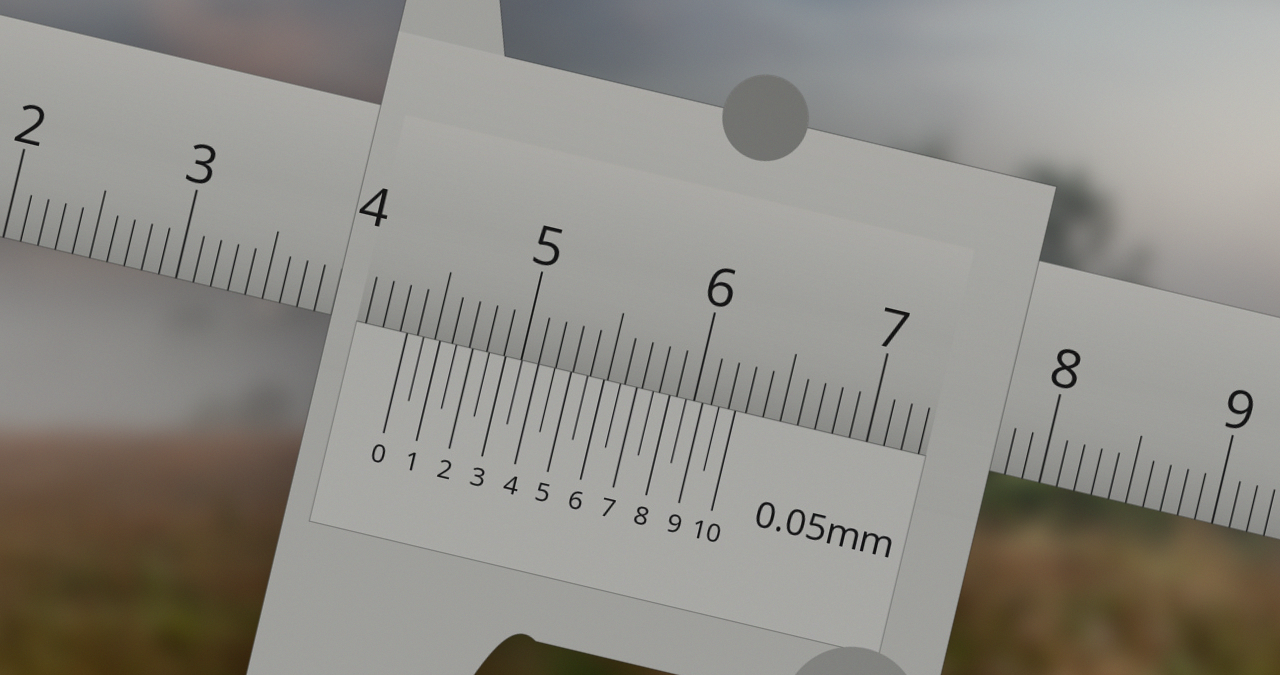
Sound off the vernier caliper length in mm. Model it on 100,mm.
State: 43.4,mm
